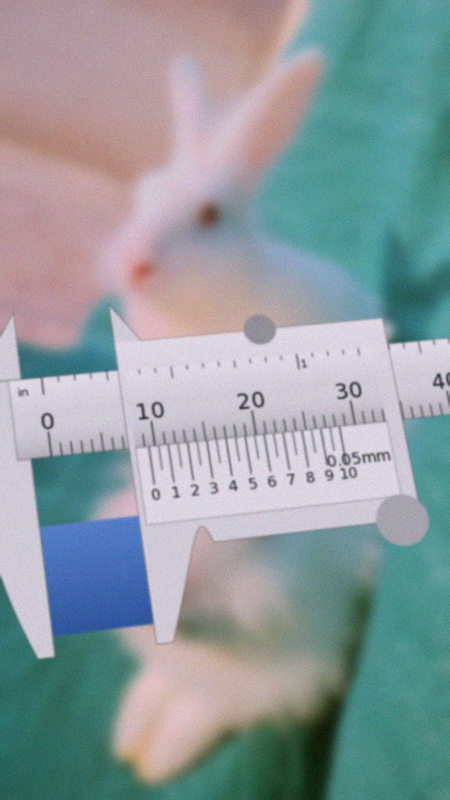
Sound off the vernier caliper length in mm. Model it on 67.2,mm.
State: 9.4,mm
